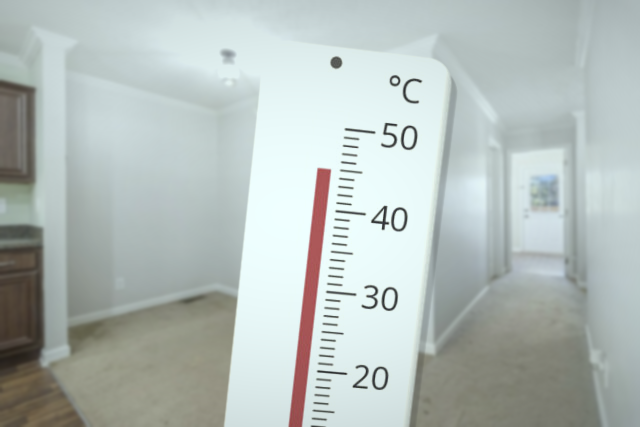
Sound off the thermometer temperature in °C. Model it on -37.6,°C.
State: 45,°C
